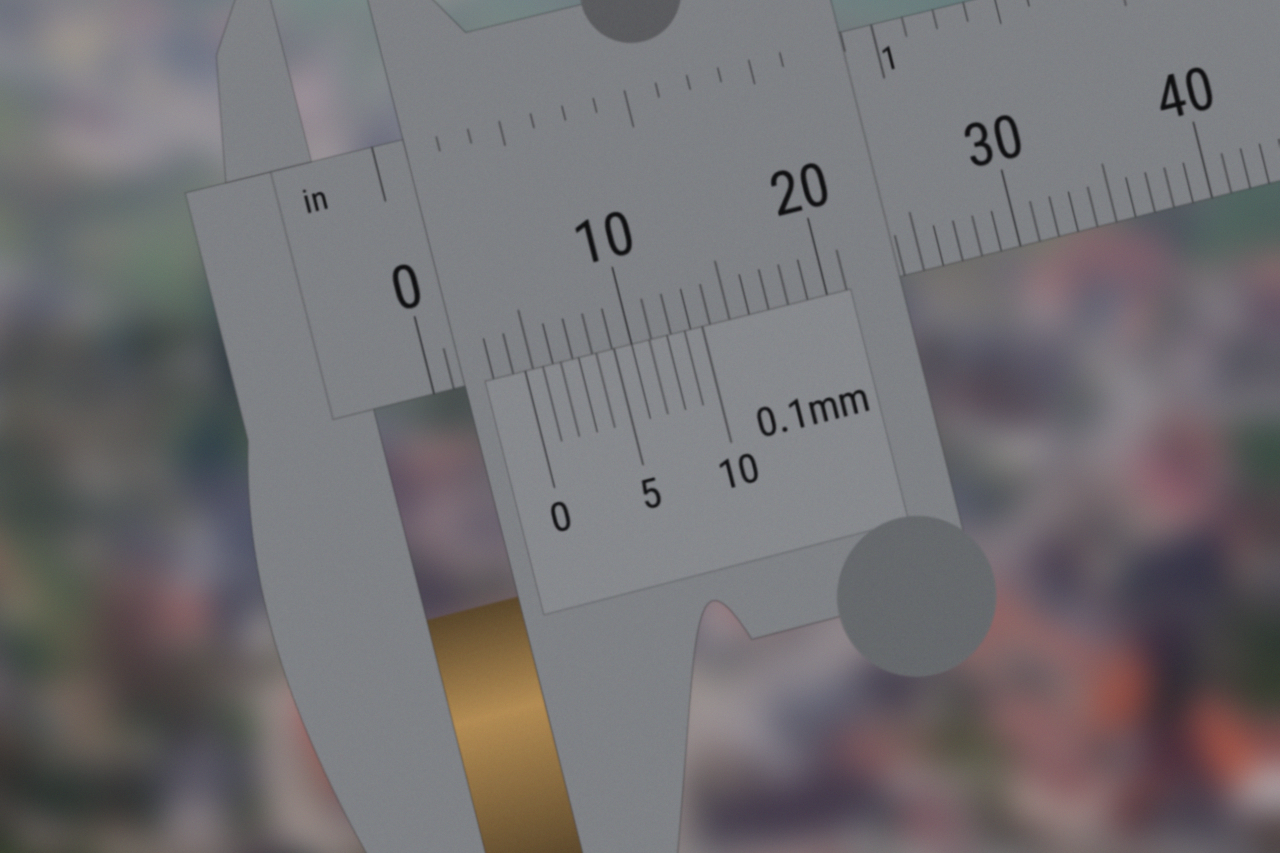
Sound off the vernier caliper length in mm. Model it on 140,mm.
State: 4.6,mm
